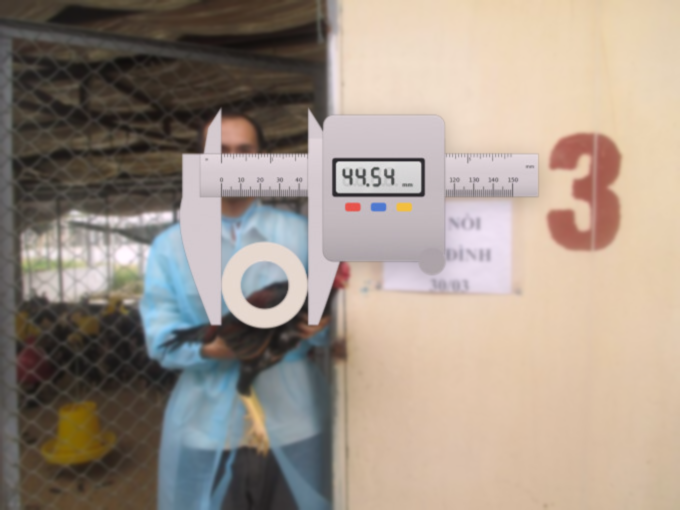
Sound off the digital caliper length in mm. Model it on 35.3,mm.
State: 44.54,mm
